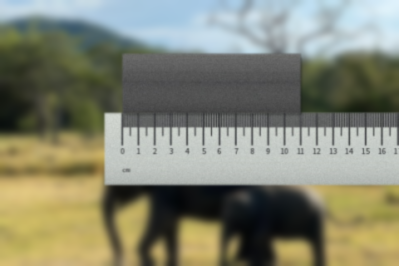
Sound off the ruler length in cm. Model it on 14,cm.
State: 11,cm
